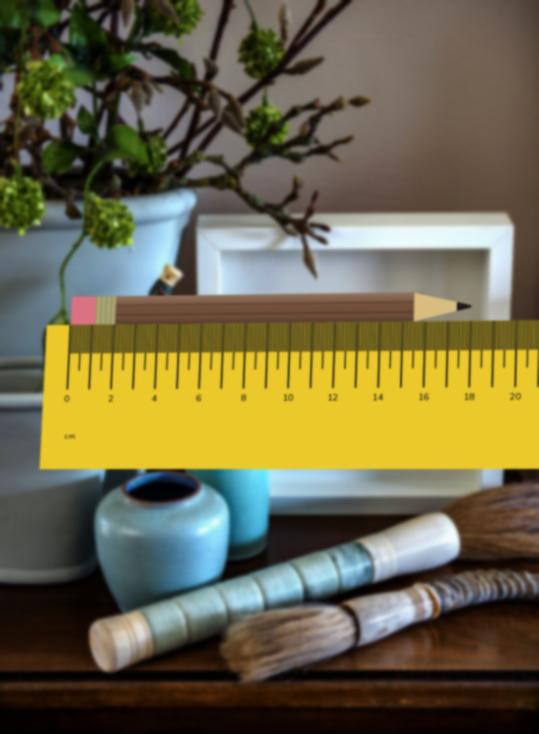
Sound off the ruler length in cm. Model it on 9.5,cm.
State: 18,cm
